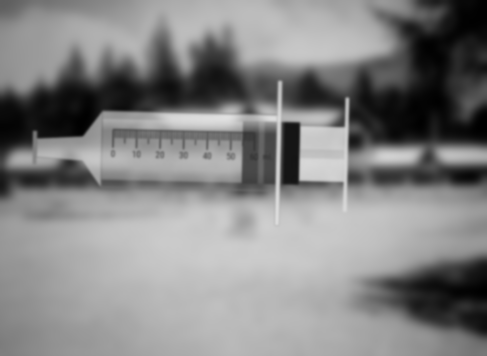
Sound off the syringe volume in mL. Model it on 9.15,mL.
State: 55,mL
